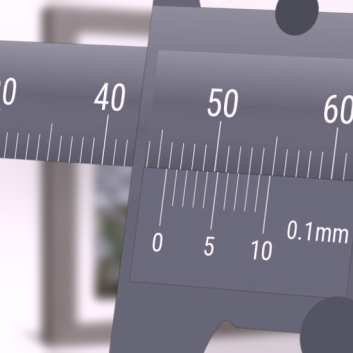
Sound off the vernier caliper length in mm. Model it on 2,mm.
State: 45.8,mm
